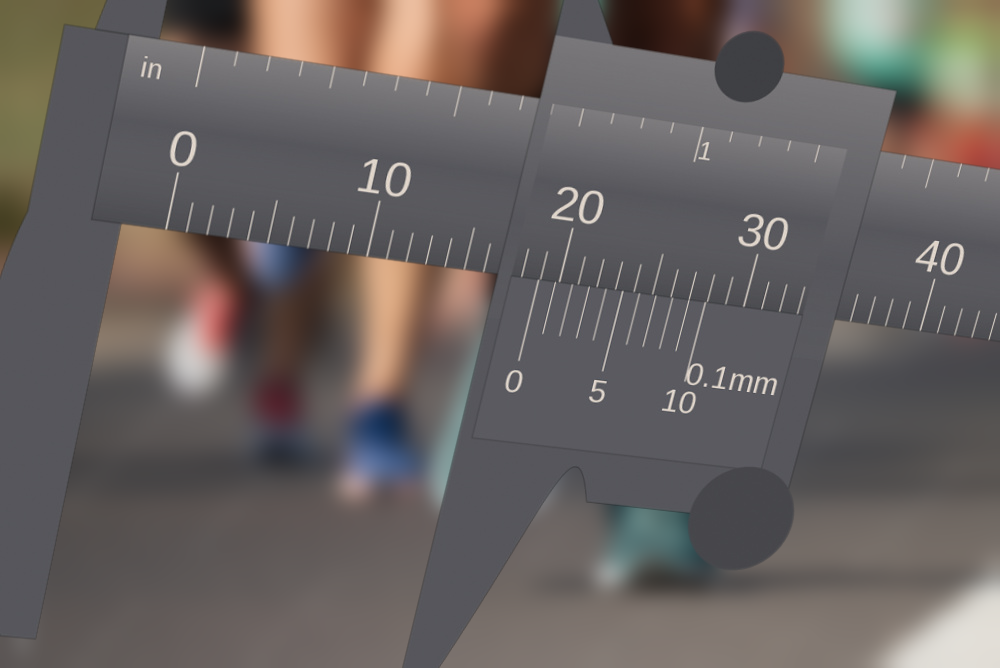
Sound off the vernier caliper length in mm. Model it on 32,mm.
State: 18.9,mm
